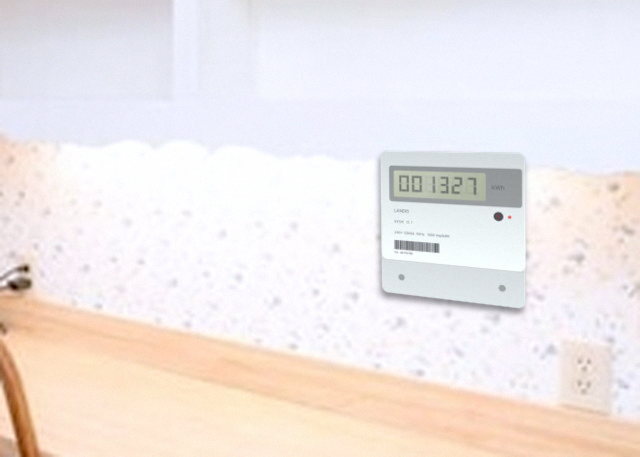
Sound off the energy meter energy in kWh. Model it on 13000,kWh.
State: 1327,kWh
